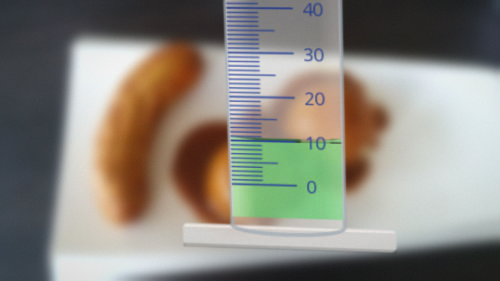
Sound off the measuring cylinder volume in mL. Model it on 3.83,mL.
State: 10,mL
